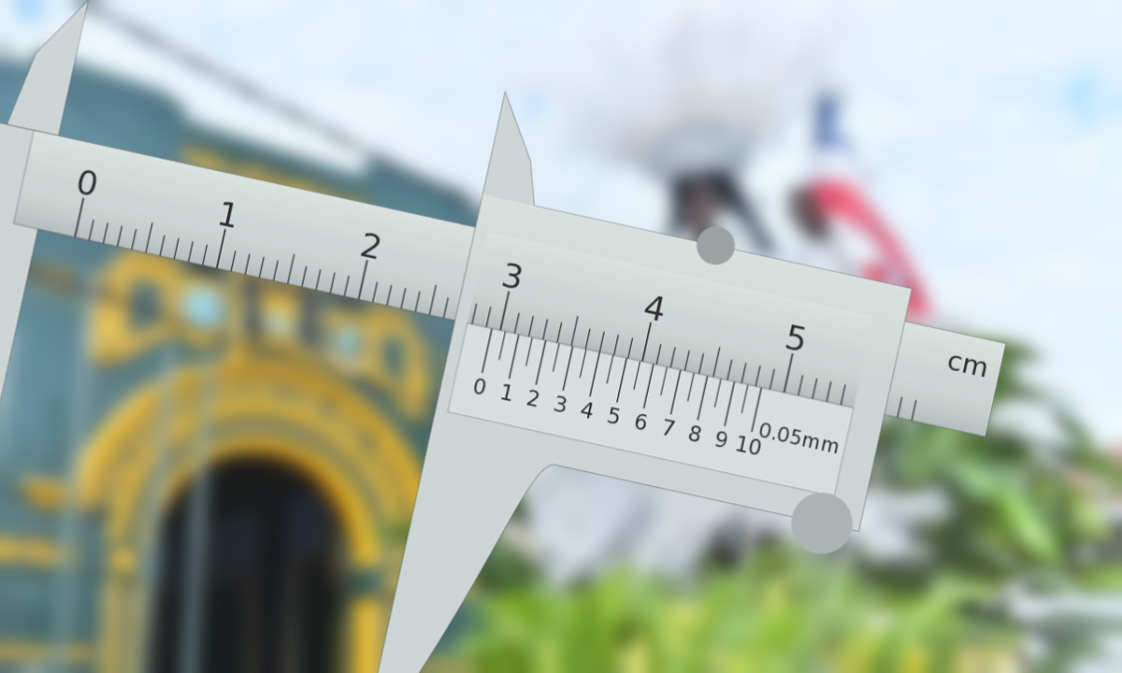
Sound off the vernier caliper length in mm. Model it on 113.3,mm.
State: 29.4,mm
